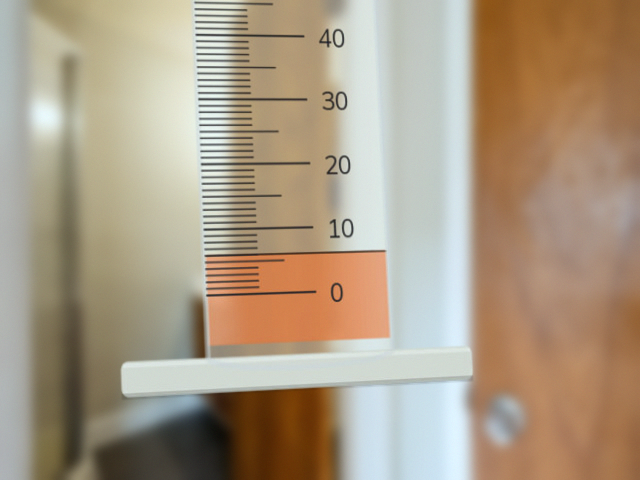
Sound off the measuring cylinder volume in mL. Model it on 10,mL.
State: 6,mL
